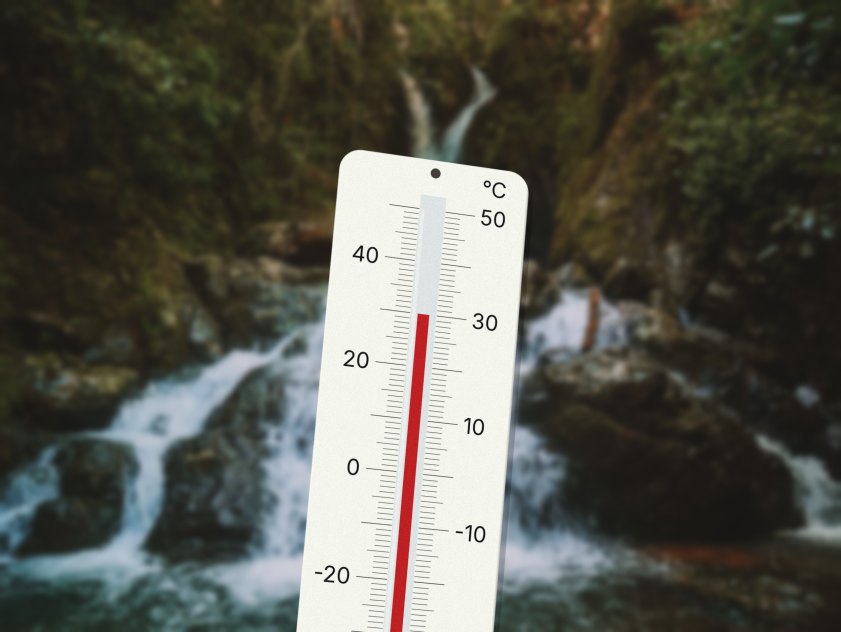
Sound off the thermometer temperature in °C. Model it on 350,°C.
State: 30,°C
